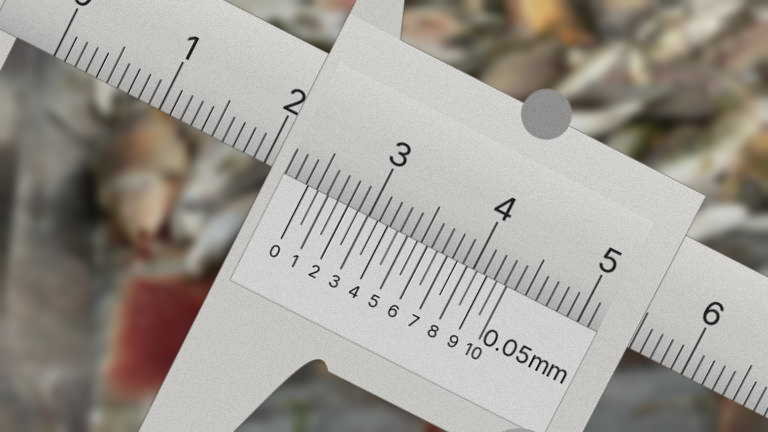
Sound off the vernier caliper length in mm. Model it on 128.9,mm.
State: 24.2,mm
